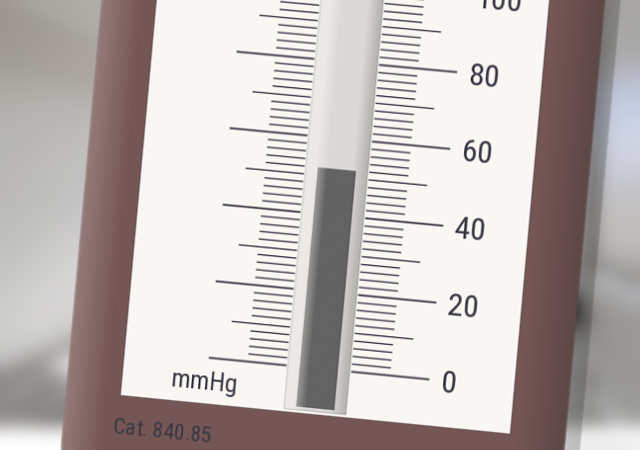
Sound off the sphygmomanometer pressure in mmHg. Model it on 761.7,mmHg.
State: 52,mmHg
